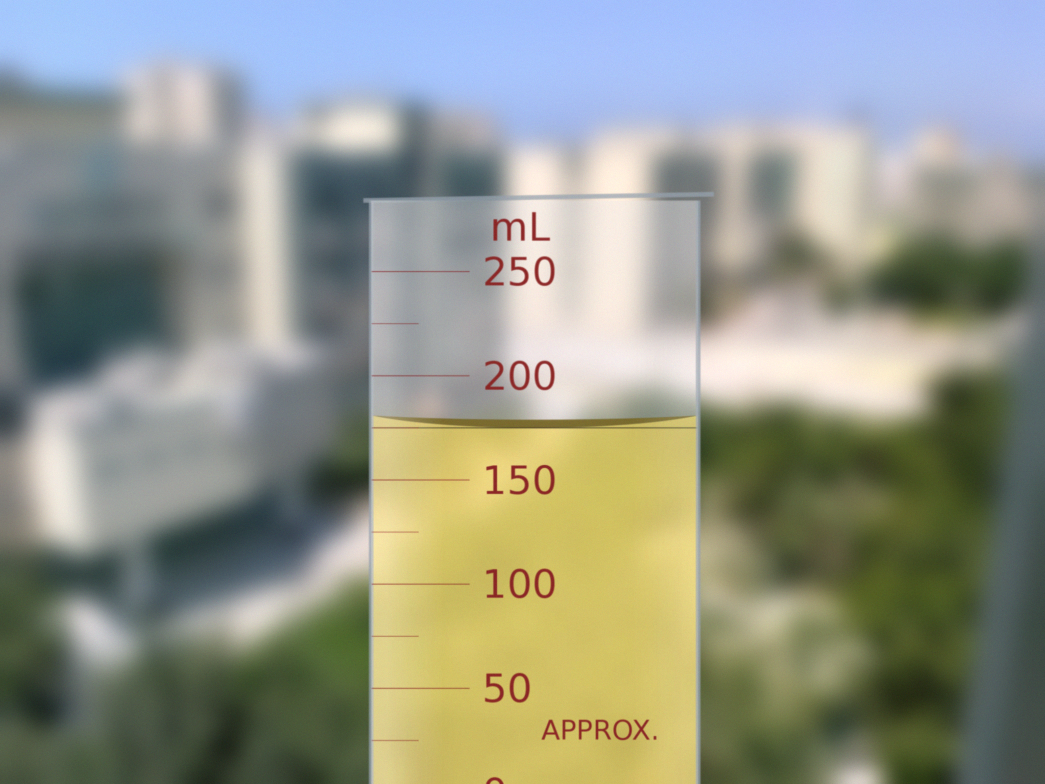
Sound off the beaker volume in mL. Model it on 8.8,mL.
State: 175,mL
